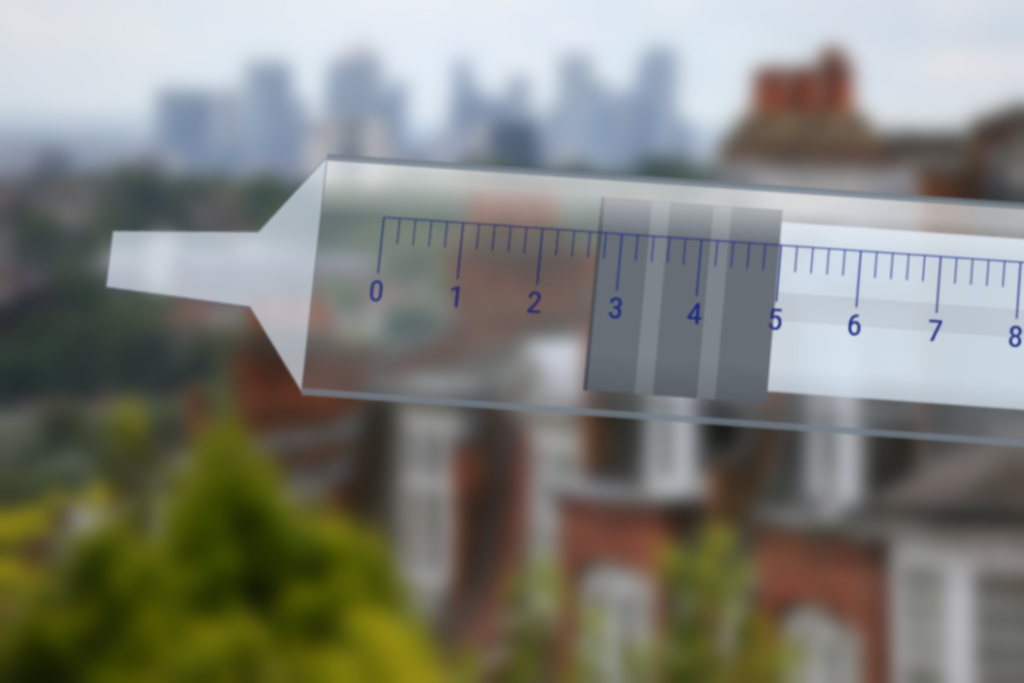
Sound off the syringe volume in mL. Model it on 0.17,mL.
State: 2.7,mL
